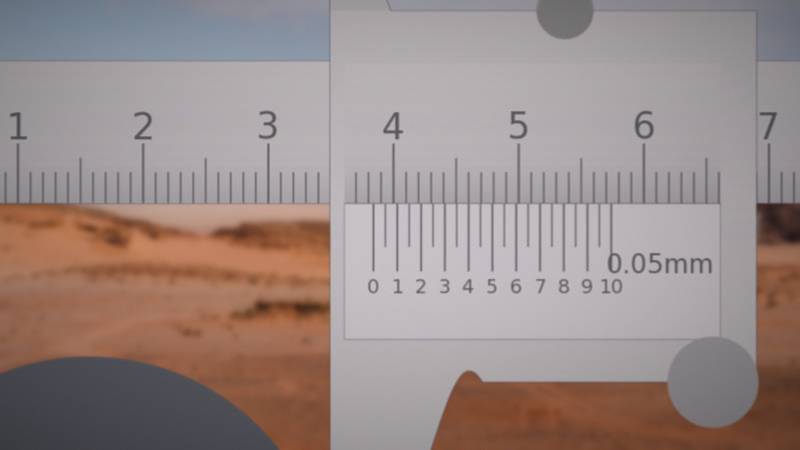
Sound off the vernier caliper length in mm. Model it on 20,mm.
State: 38.4,mm
